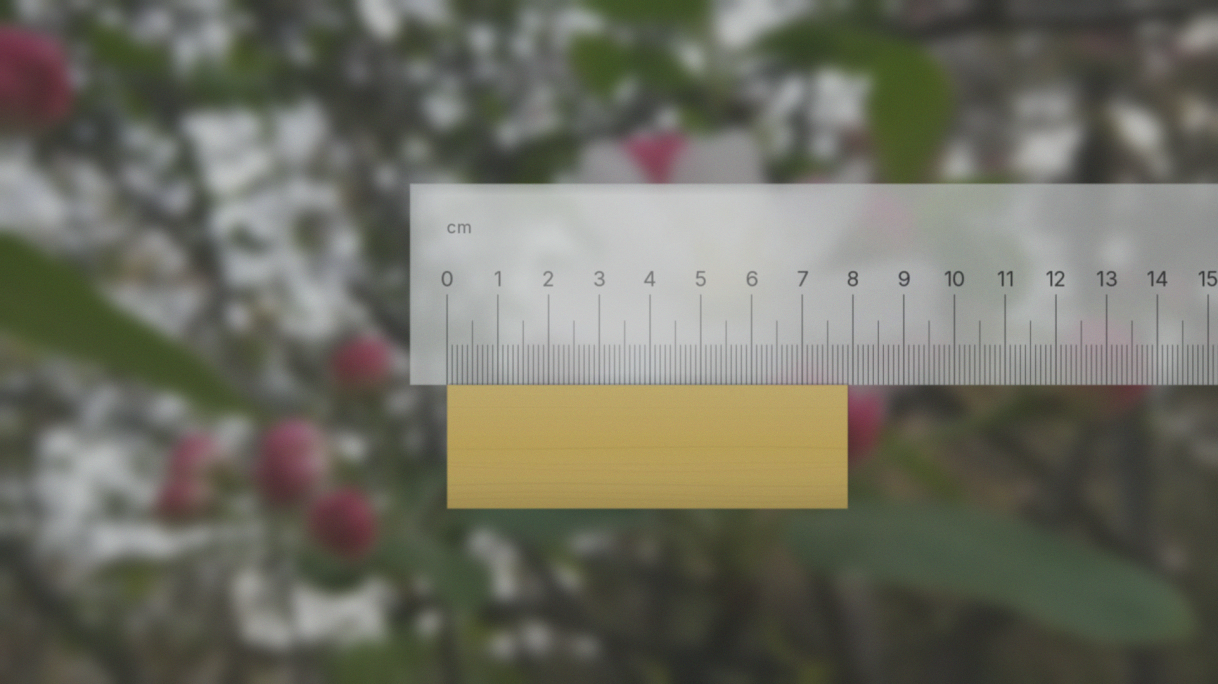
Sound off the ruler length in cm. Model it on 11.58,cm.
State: 7.9,cm
